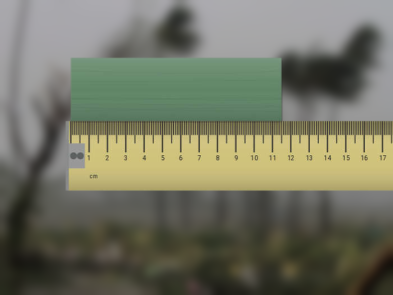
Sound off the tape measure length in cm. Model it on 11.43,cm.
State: 11.5,cm
